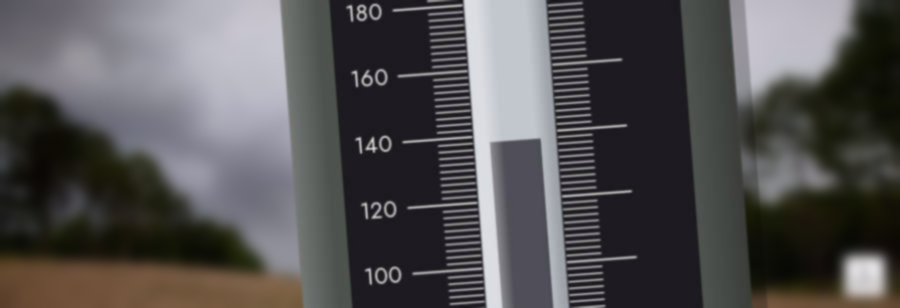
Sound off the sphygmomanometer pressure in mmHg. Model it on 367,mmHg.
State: 138,mmHg
